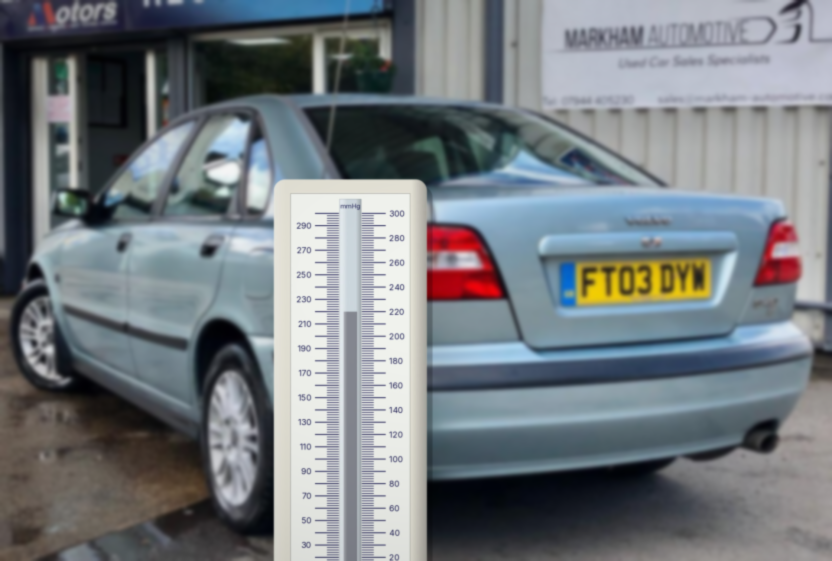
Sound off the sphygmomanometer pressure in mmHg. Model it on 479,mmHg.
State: 220,mmHg
